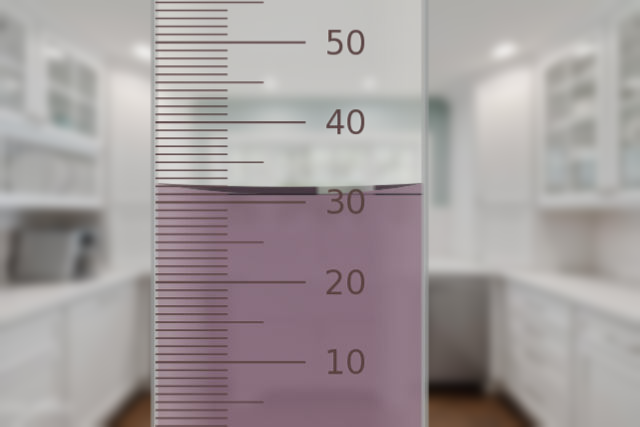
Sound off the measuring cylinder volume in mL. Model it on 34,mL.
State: 31,mL
